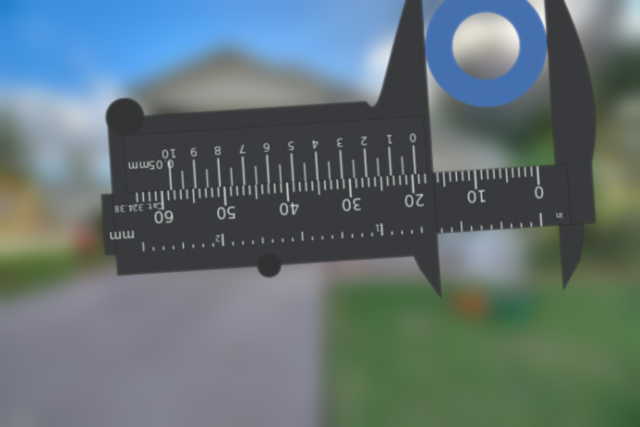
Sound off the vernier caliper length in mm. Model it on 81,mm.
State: 19.5,mm
